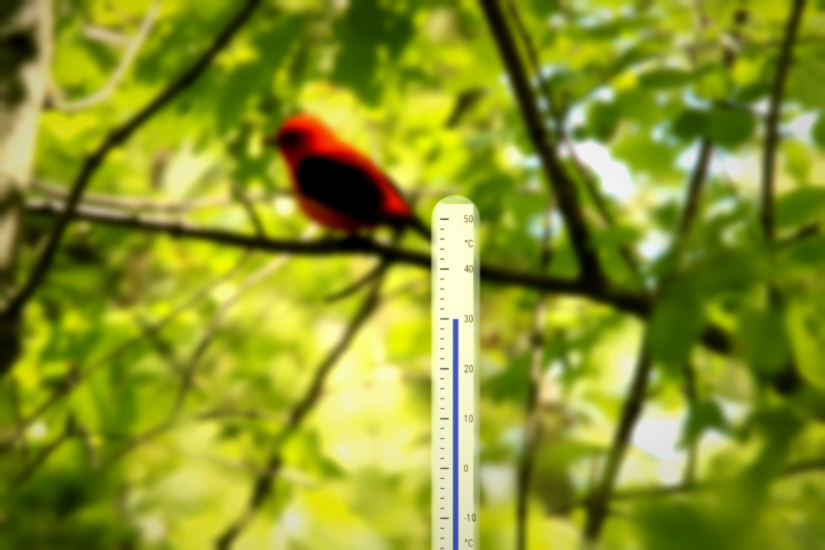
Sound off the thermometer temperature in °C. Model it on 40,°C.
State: 30,°C
